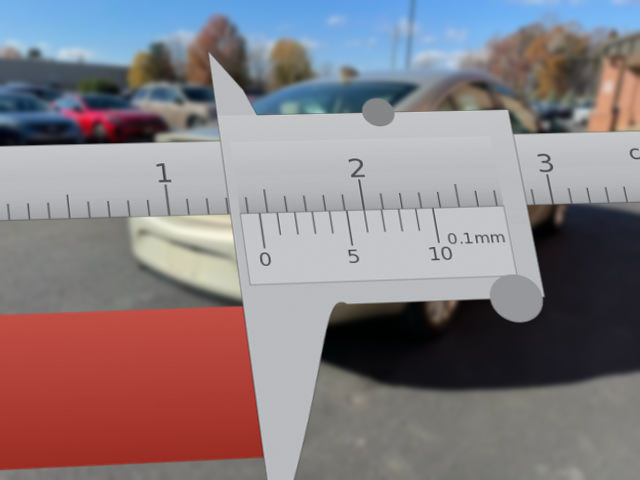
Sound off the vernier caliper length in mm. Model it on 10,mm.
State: 14.6,mm
